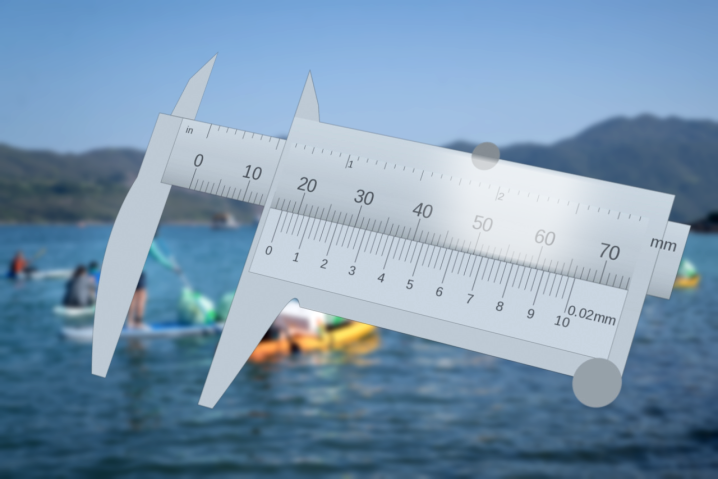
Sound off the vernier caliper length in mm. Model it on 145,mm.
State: 17.2,mm
